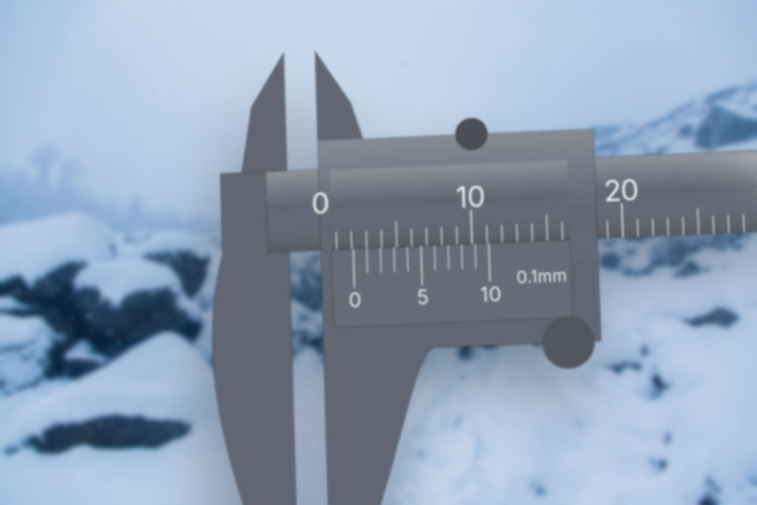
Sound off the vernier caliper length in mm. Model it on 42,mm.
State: 2.1,mm
